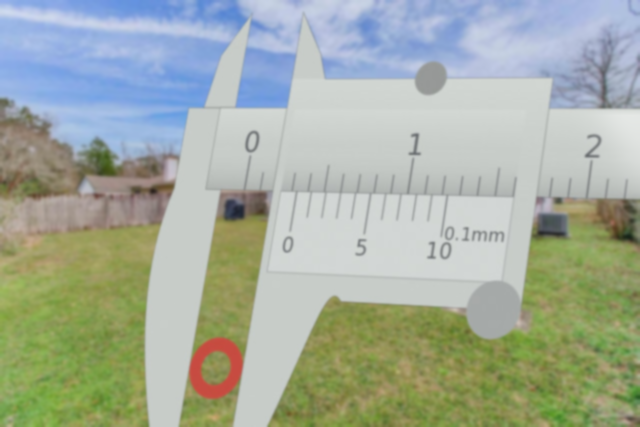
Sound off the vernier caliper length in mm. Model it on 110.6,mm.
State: 3.3,mm
